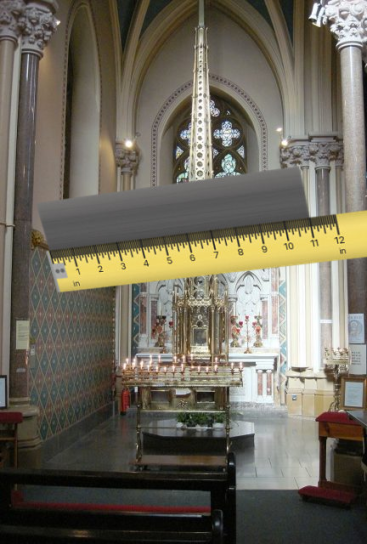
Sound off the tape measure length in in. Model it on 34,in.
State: 11,in
